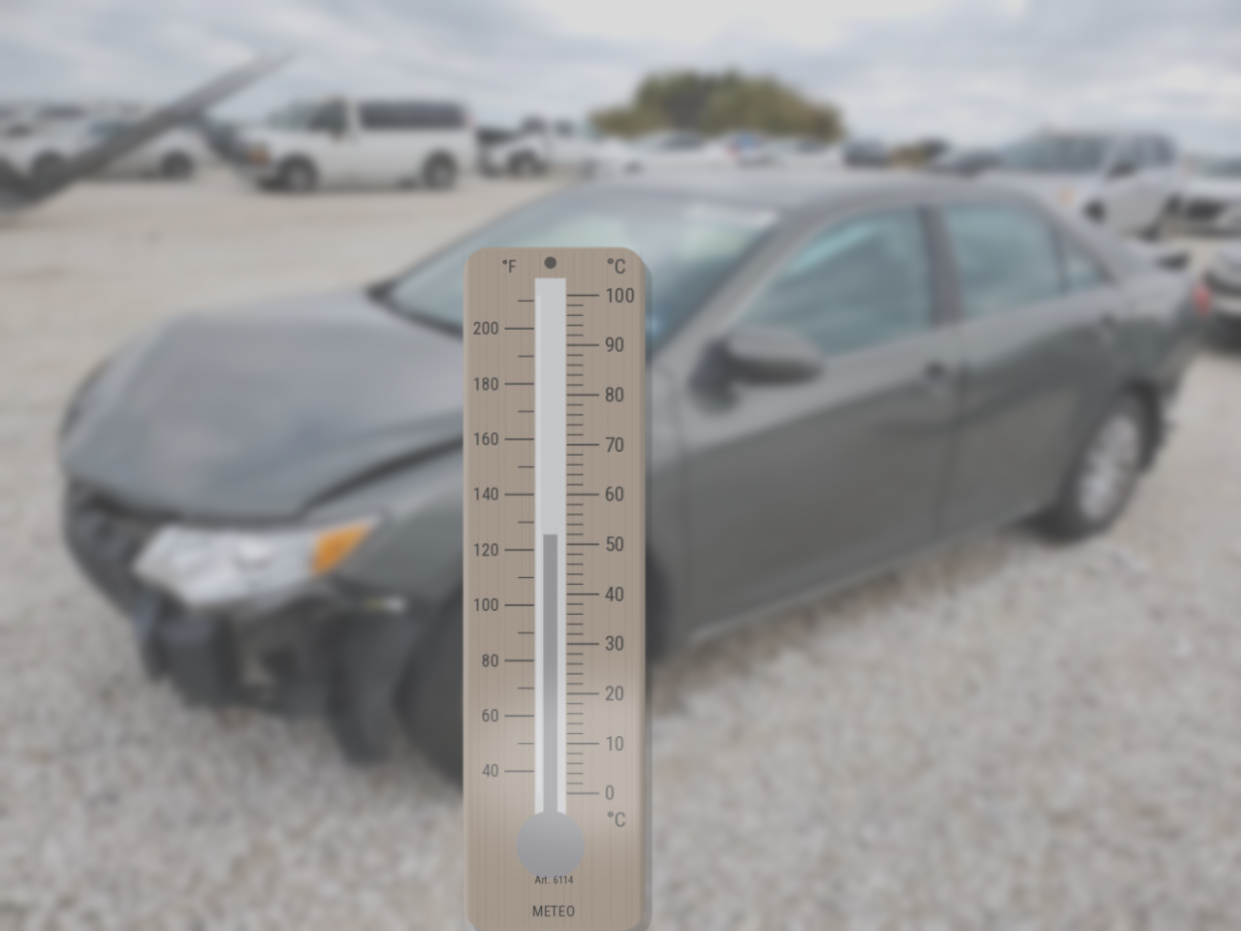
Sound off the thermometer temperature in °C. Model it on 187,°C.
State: 52,°C
